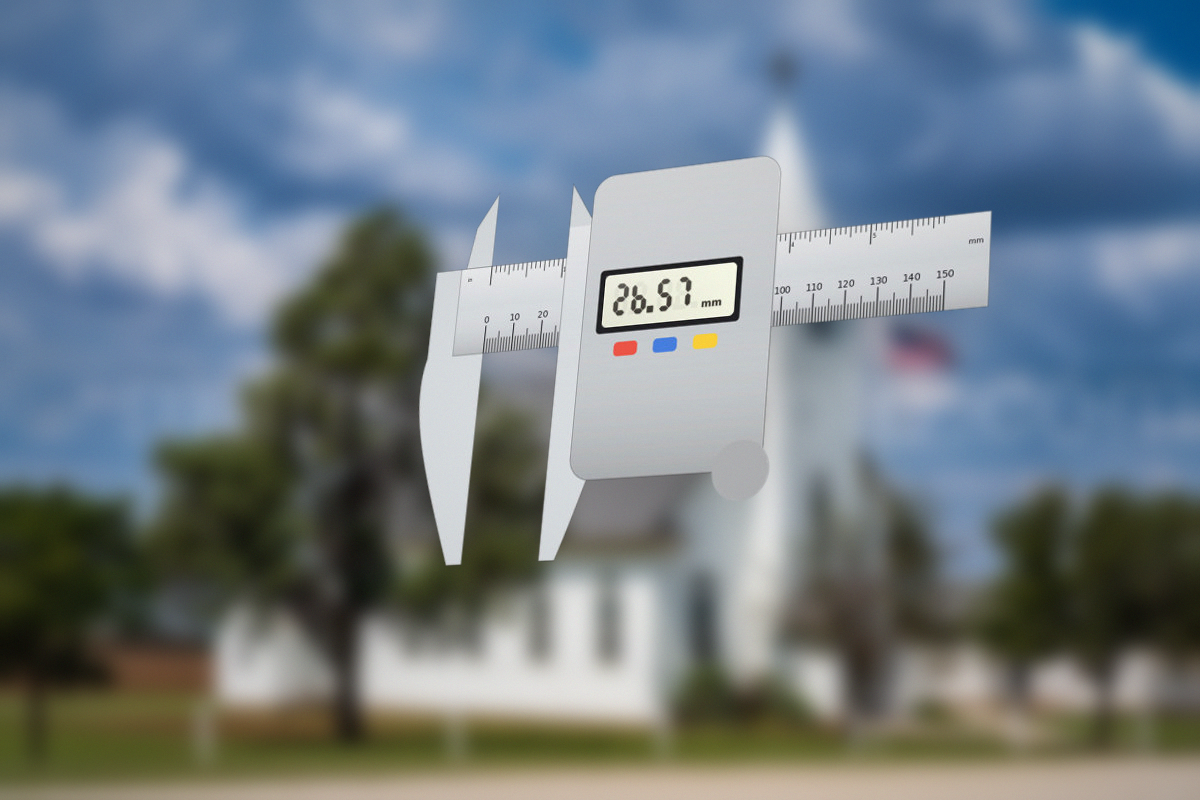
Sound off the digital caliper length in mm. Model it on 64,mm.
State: 26.57,mm
